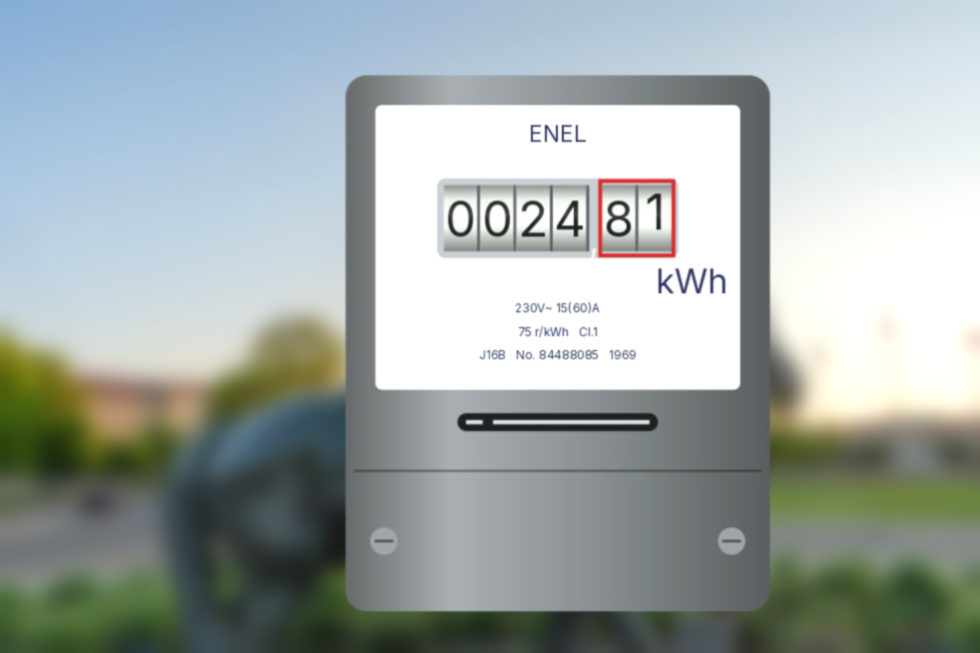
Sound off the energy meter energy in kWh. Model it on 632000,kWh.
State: 24.81,kWh
